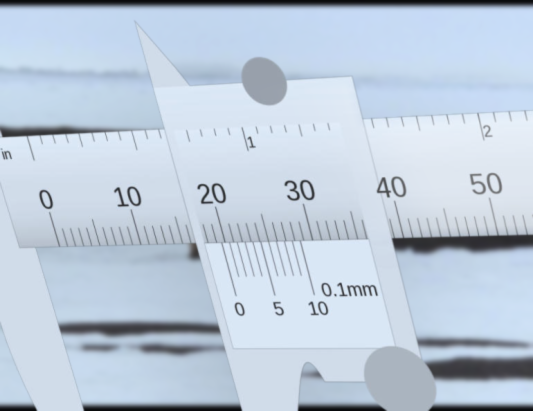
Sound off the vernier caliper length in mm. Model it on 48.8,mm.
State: 19.6,mm
